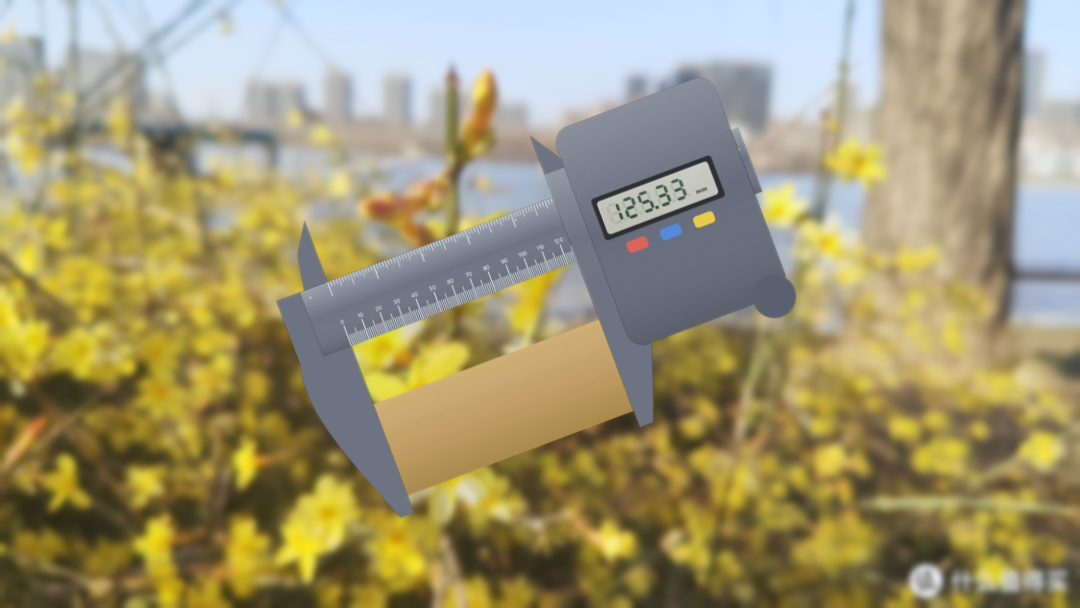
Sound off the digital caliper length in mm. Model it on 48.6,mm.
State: 125.33,mm
